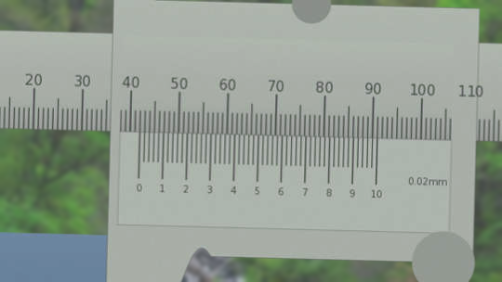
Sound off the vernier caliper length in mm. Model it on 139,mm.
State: 42.0,mm
